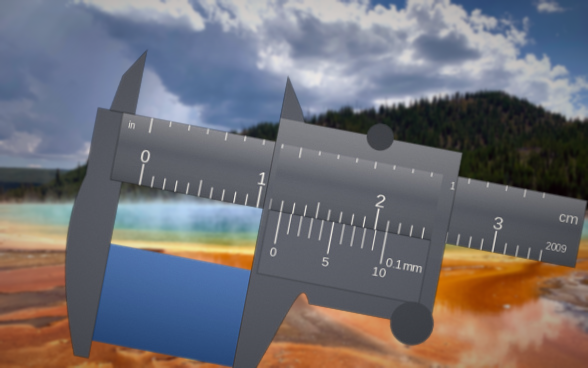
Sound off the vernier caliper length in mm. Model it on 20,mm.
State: 12.0,mm
